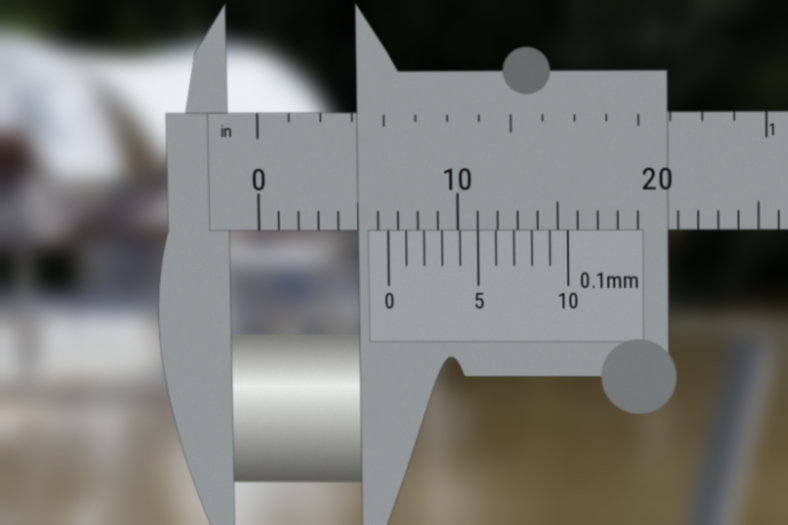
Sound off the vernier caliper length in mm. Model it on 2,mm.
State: 6.5,mm
